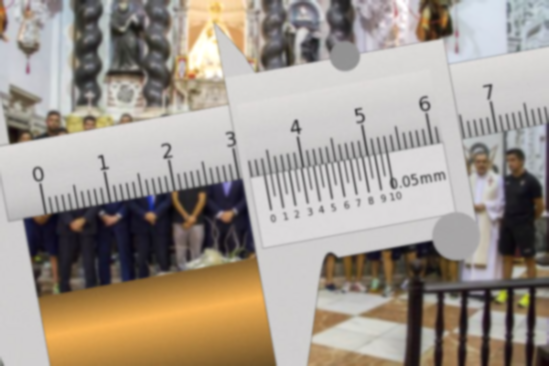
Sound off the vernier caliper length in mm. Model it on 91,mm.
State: 34.0,mm
